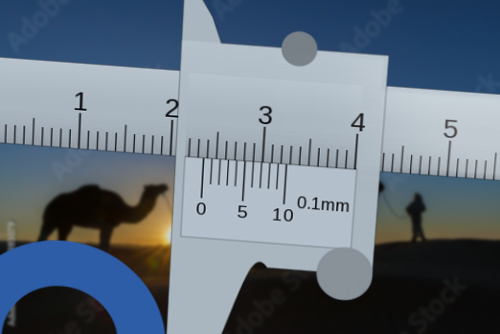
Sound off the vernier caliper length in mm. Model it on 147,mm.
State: 23.6,mm
